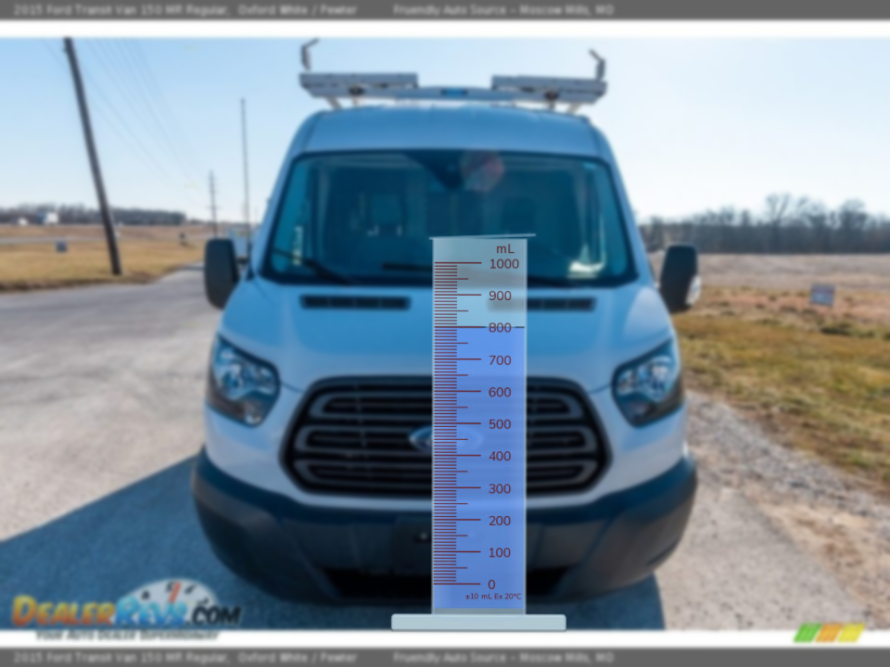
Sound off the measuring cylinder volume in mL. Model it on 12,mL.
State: 800,mL
